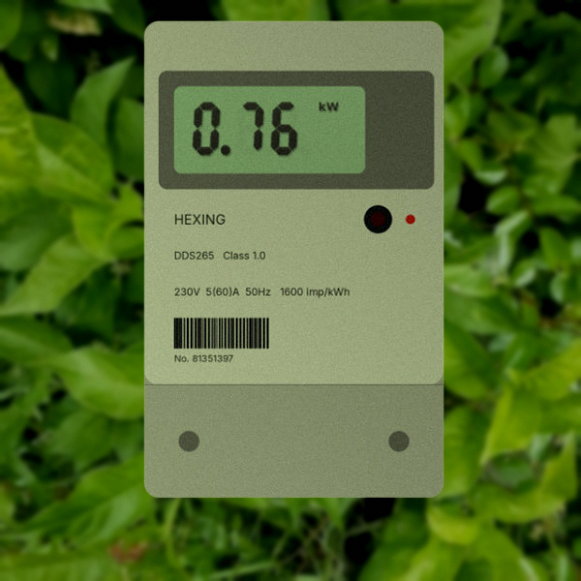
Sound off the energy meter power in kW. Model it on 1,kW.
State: 0.76,kW
